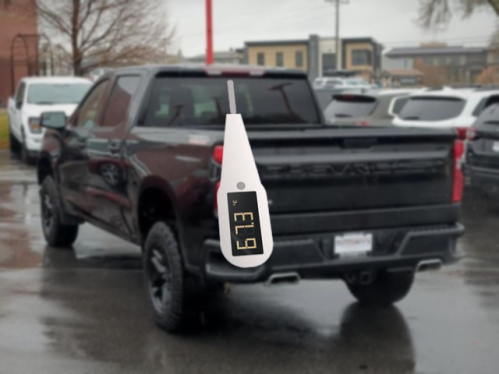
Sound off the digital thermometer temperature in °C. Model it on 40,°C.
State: 67.3,°C
